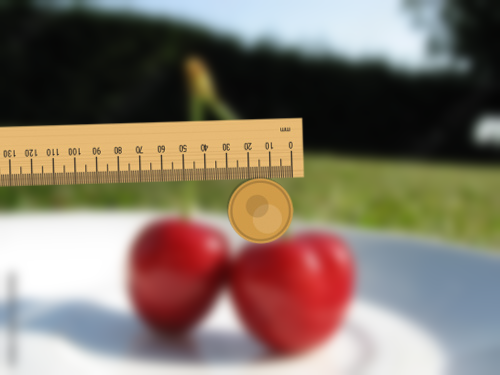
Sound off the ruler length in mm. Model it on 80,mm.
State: 30,mm
